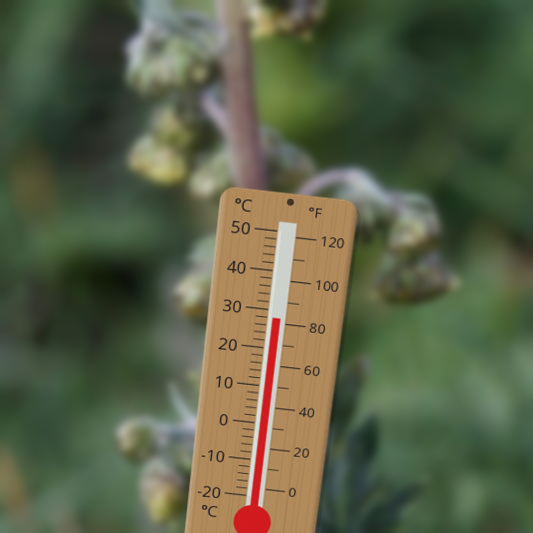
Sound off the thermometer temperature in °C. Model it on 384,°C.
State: 28,°C
